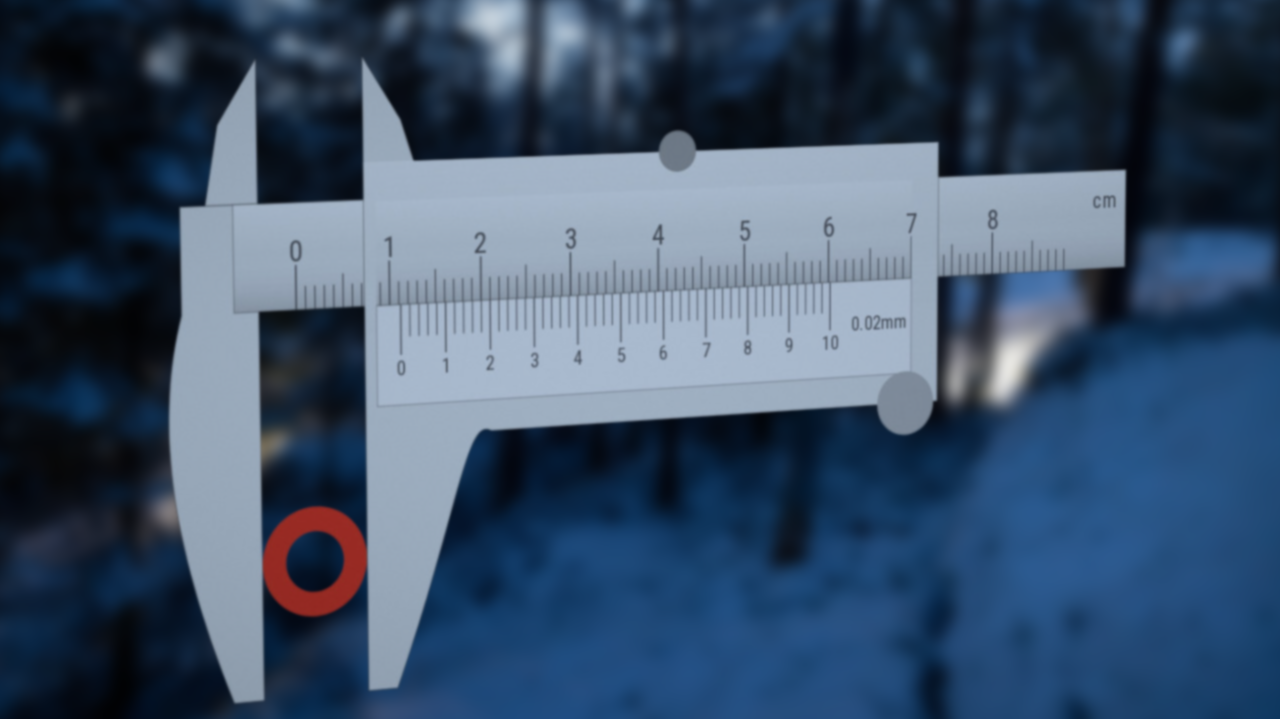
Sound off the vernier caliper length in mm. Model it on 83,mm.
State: 11.2,mm
